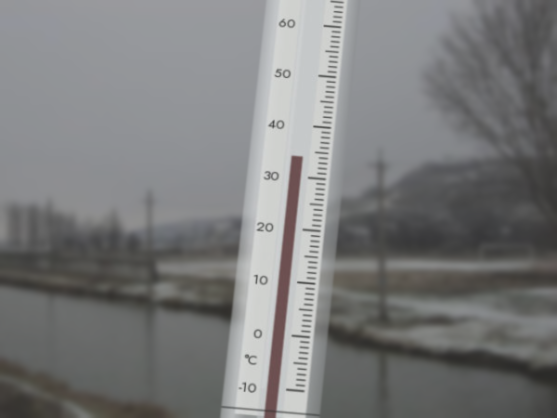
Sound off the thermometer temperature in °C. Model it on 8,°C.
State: 34,°C
